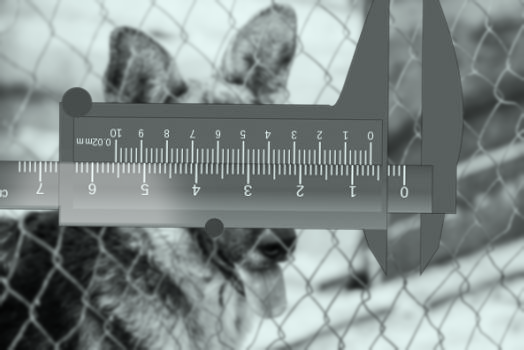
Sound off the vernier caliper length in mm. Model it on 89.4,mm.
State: 6.5,mm
